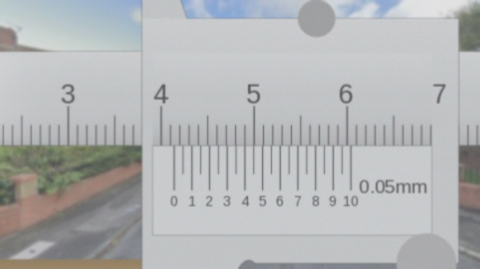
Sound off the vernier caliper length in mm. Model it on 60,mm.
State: 41.4,mm
